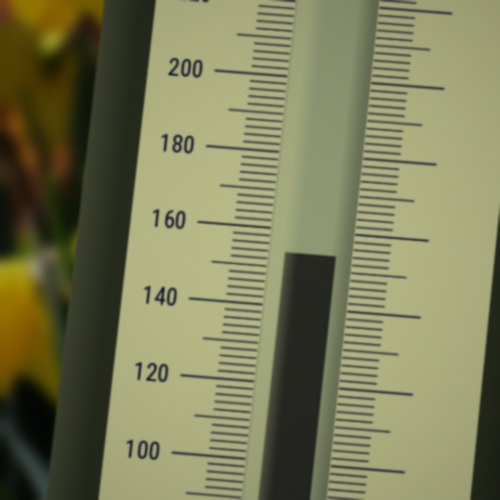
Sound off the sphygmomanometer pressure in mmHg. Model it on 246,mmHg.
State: 154,mmHg
